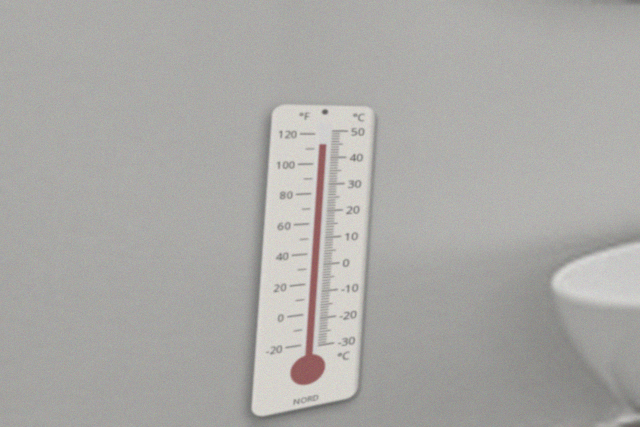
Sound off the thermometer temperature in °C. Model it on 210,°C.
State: 45,°C
